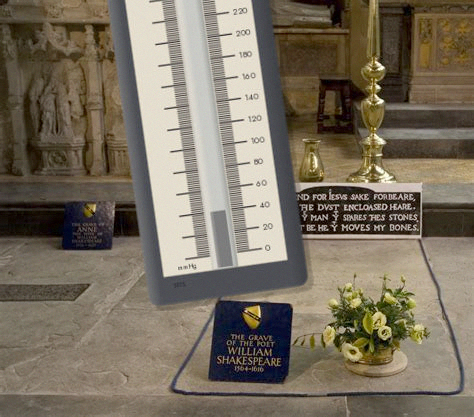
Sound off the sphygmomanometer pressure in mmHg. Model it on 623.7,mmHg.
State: 40,mmHg
